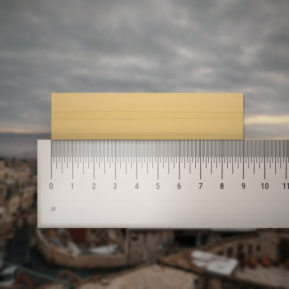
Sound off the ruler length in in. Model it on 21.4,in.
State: 9,in
